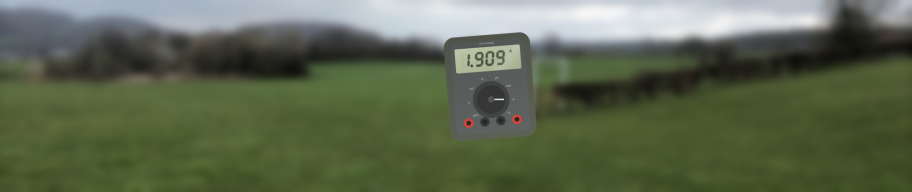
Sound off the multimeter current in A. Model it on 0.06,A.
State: 1.909,A
